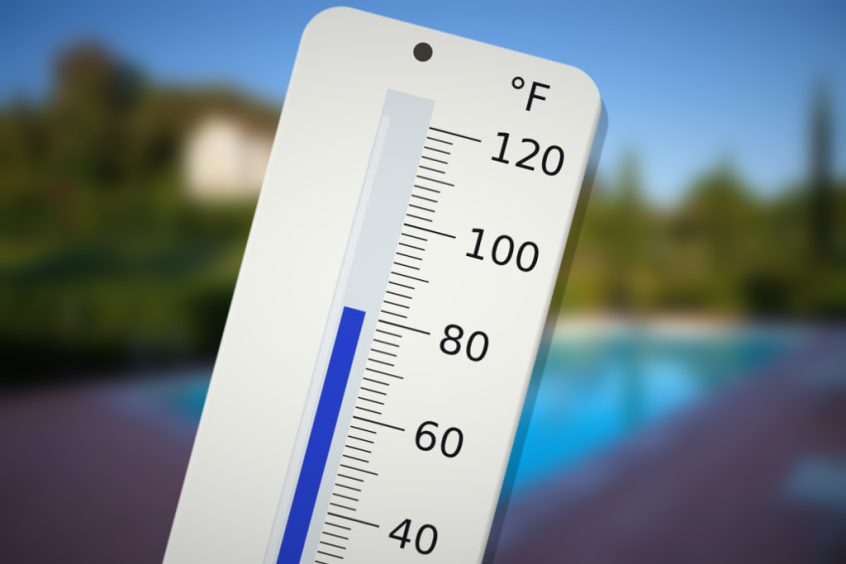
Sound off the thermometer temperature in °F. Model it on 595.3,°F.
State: 81,°F
